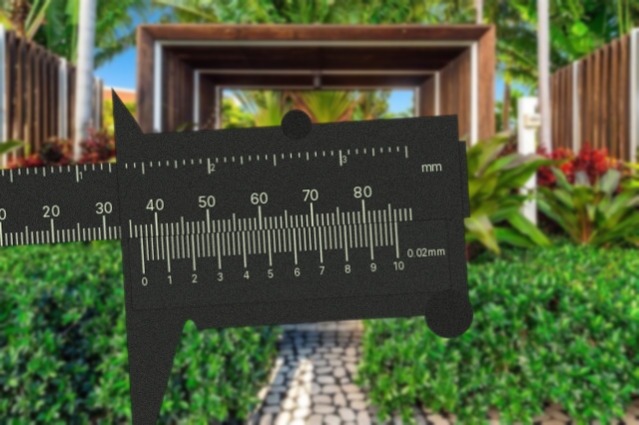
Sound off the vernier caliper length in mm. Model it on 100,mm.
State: 37.0,mm
